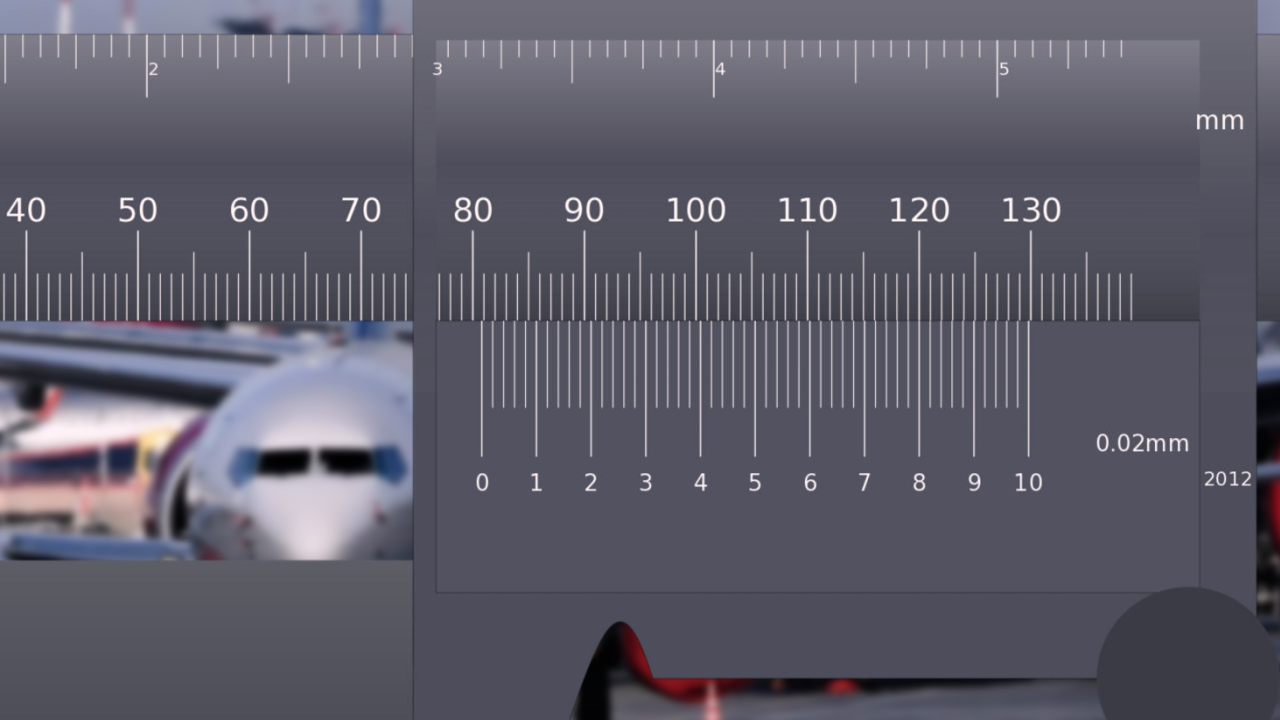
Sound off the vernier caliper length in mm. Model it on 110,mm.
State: 80.8,mm
